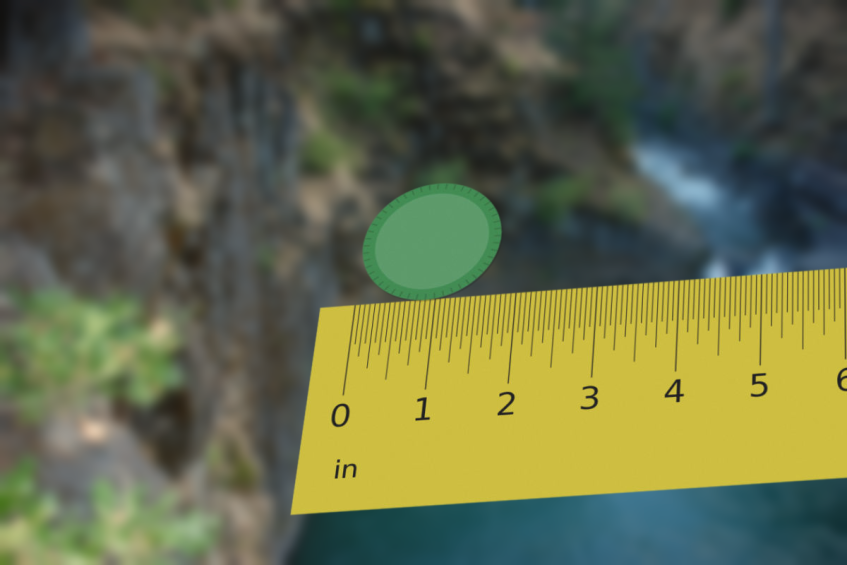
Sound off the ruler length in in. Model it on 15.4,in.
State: 1.75,in
